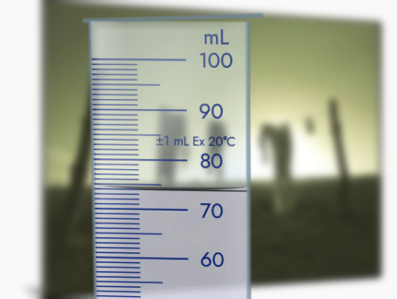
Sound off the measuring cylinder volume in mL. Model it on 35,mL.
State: 74,mL
